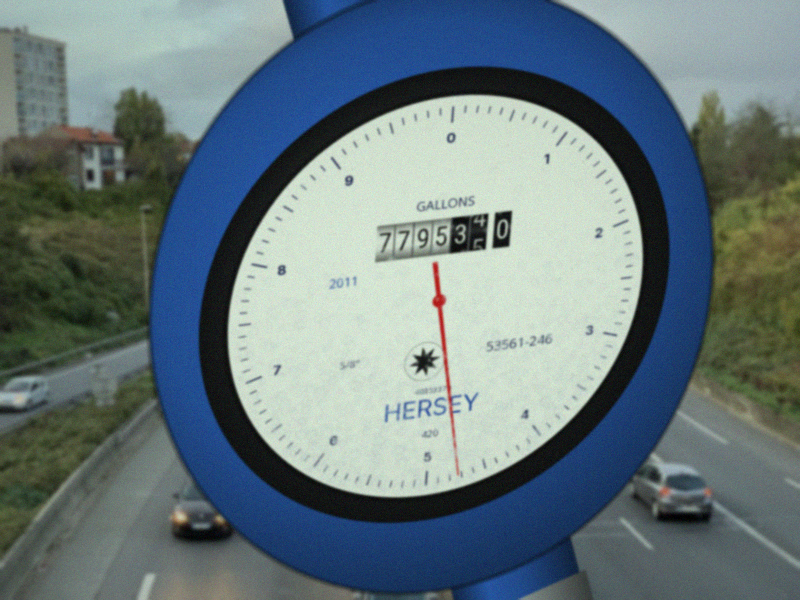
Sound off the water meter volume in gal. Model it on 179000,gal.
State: 7795344.7,gal
